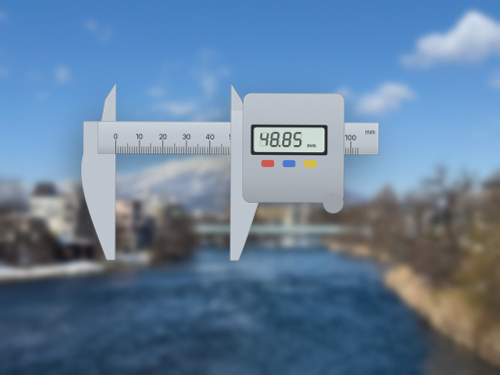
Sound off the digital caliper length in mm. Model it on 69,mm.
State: 48.85,mm
